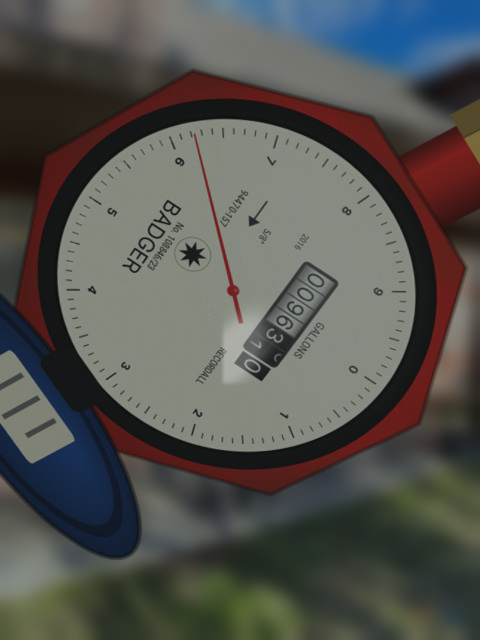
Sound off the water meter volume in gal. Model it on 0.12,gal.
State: 96306.2,gal
